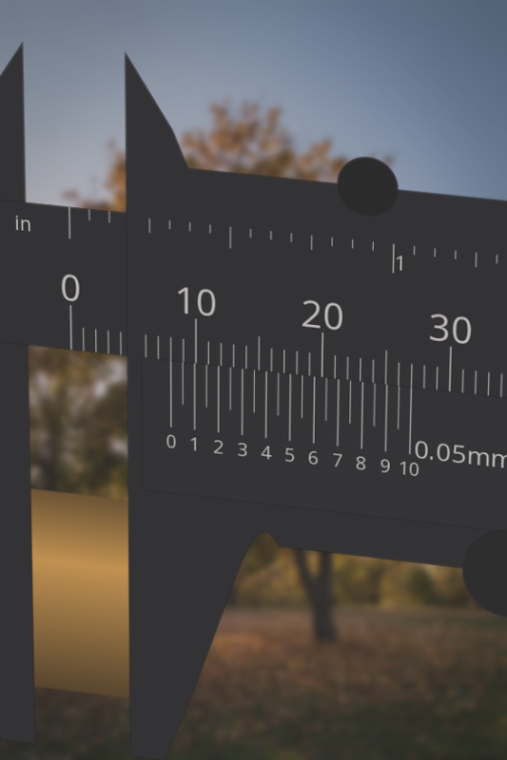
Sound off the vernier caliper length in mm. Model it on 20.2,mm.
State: 8.0,mm
